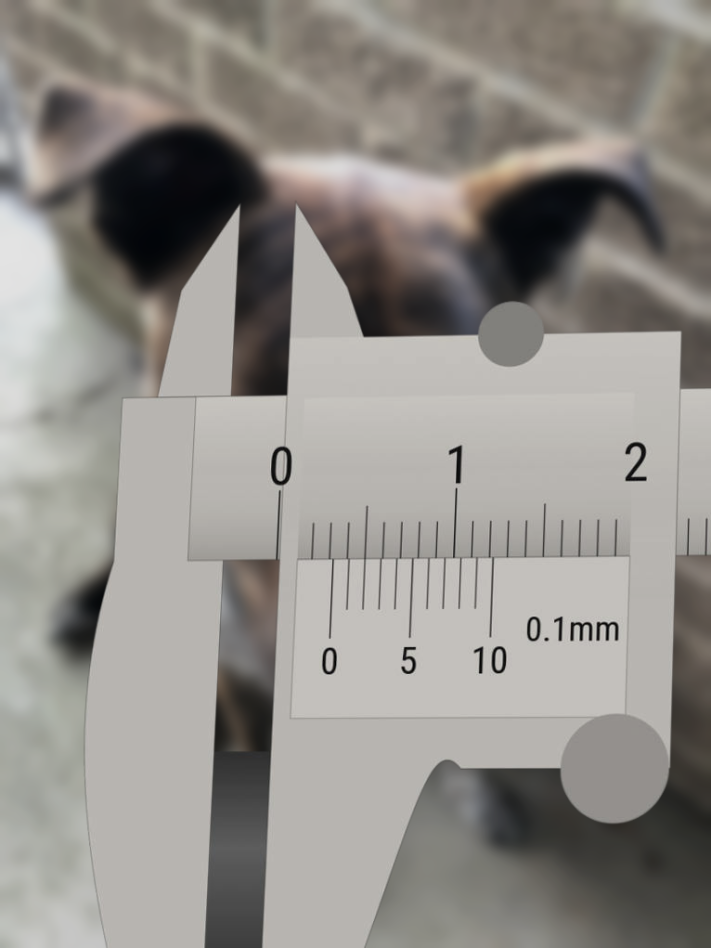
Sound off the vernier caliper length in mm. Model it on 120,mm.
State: 3.2,mm
